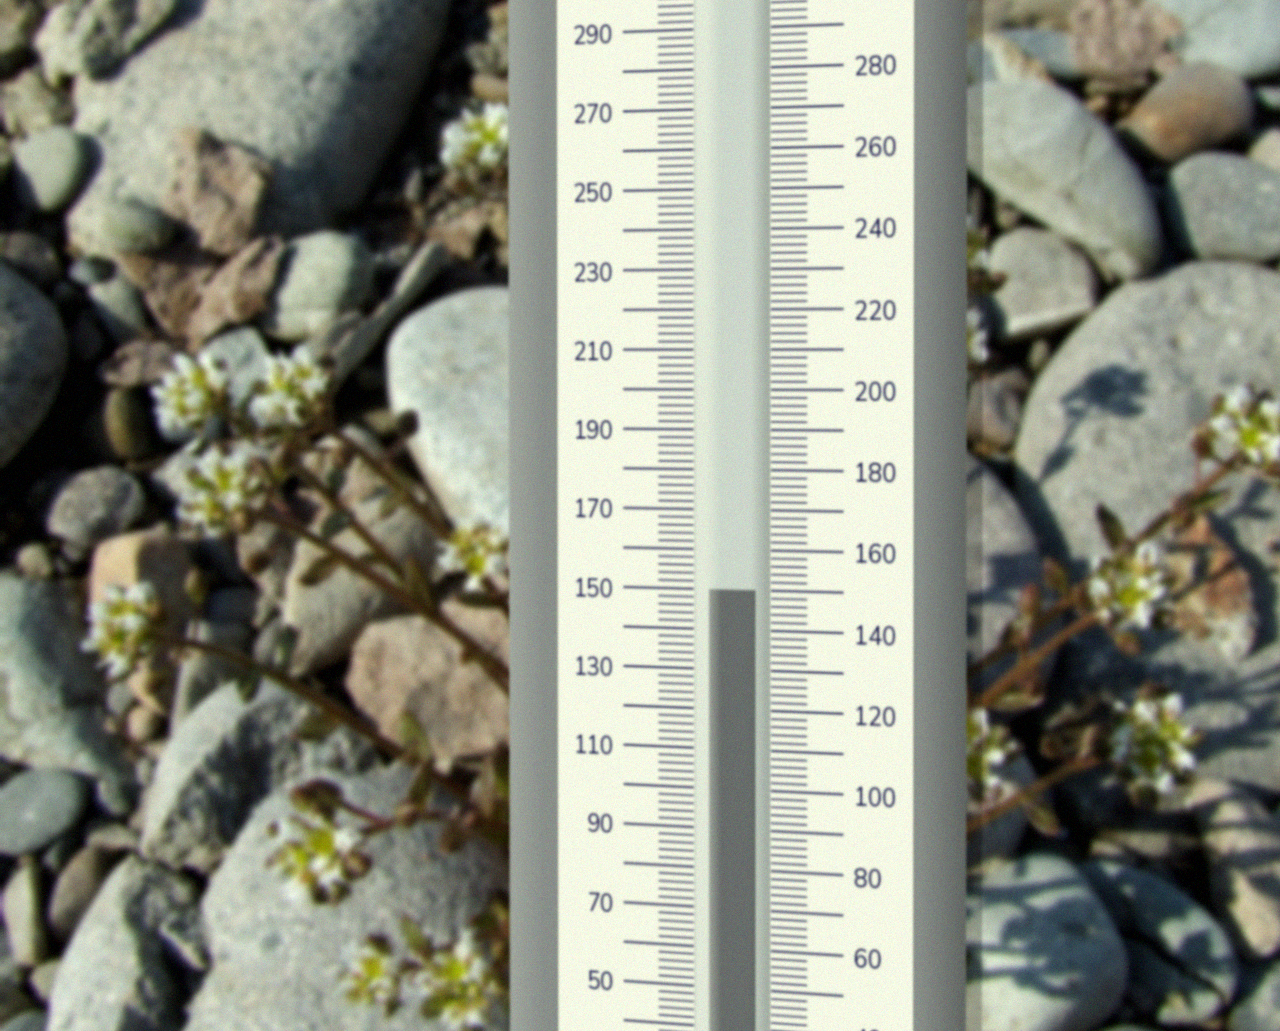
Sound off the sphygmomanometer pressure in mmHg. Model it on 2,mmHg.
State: 150,mmHg
